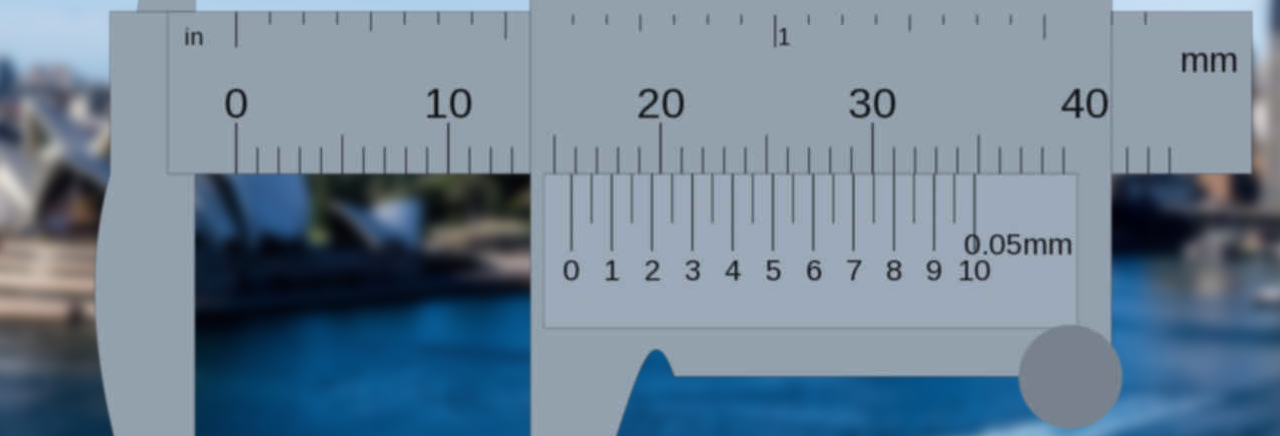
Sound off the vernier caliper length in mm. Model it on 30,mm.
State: 15.8,mm
